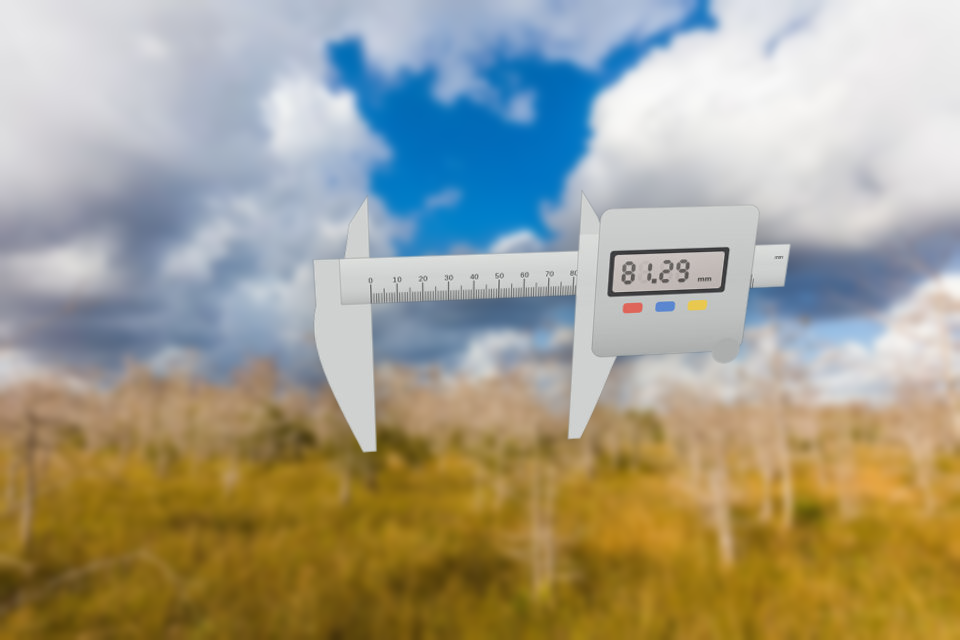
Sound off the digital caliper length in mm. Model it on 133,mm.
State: 81.29,mm
